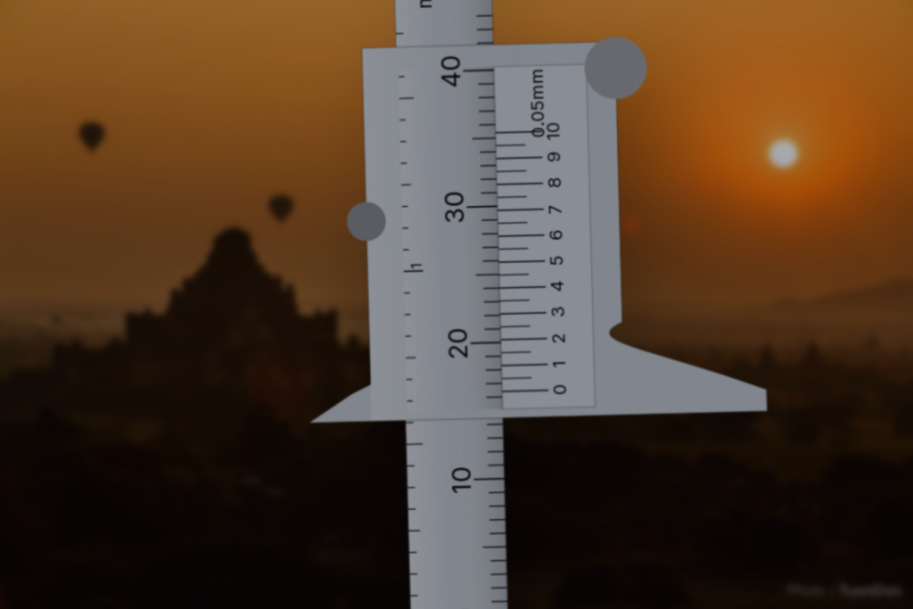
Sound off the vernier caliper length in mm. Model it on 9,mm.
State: 16.4,mm
